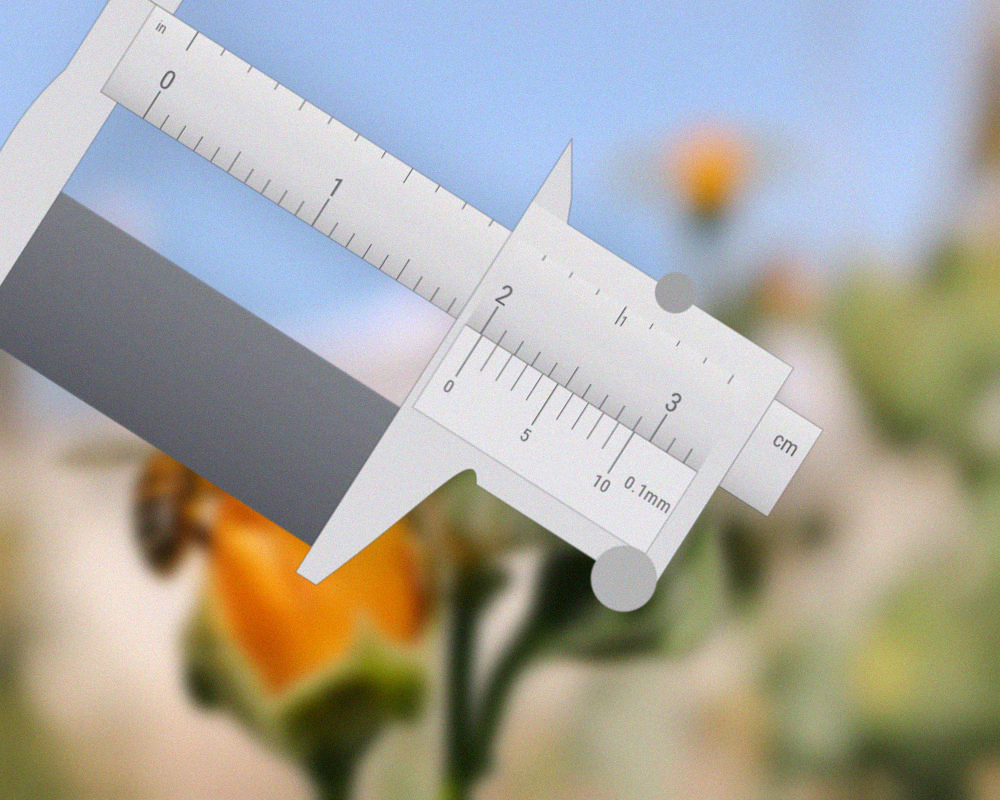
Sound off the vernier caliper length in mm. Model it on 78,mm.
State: 20.1,mm
